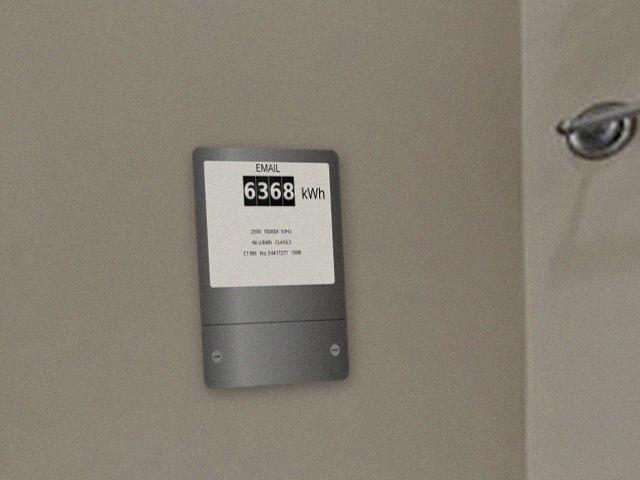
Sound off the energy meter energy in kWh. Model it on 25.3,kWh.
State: 6368,kWh
